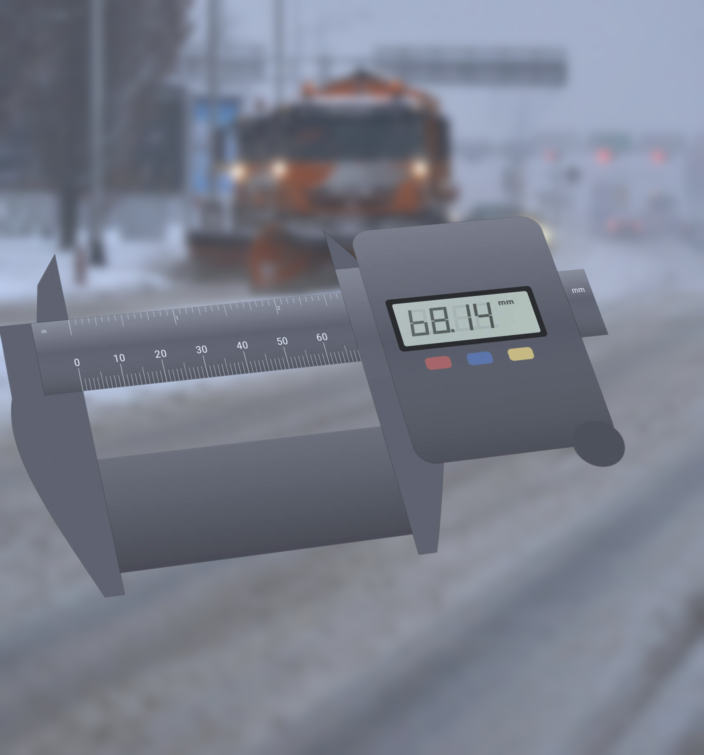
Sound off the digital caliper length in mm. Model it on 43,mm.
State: 68.14,mm
